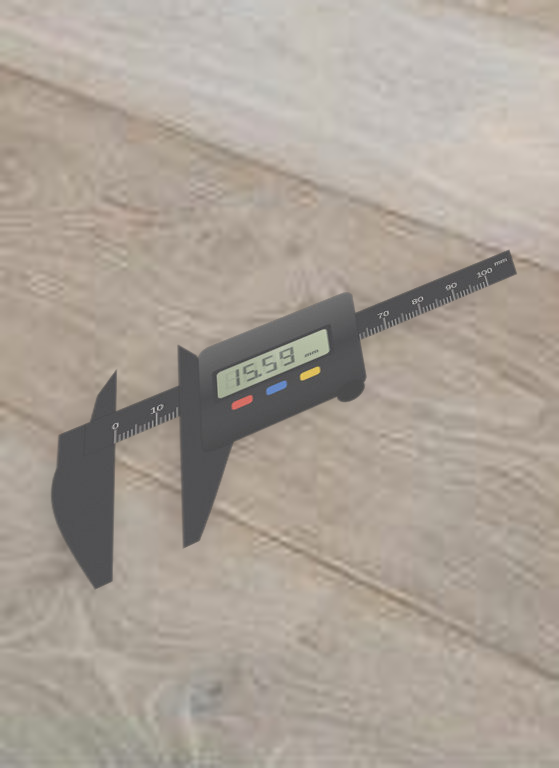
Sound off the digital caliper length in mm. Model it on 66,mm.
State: 15.59,mm
